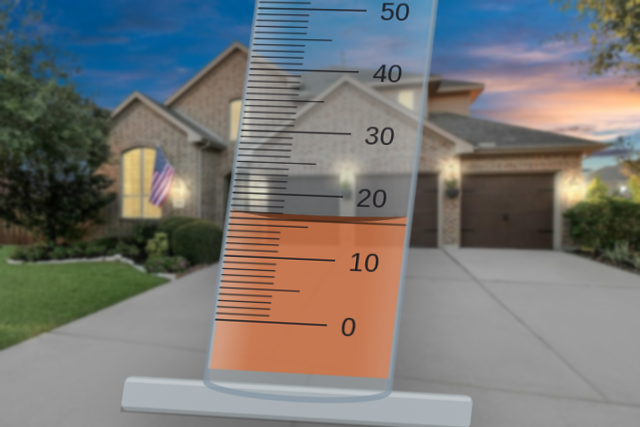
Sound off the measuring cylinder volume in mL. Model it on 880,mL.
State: 16,mL
